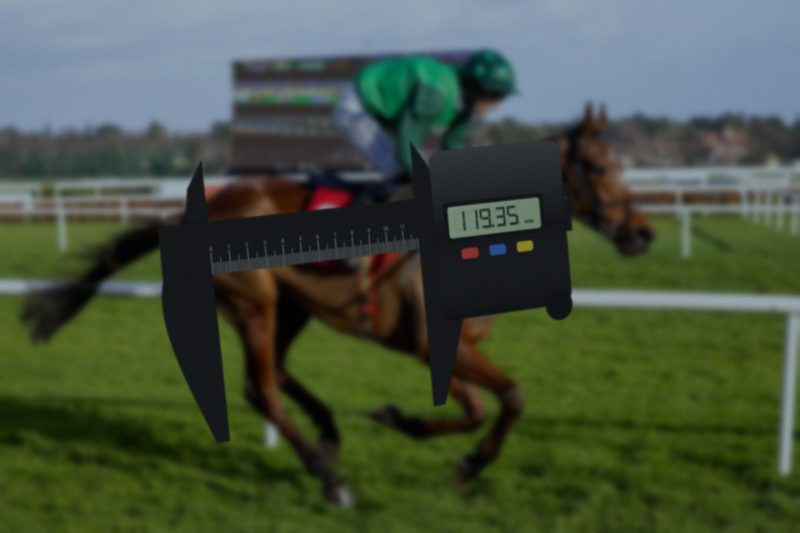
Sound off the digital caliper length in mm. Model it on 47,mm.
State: 119.35,mm
